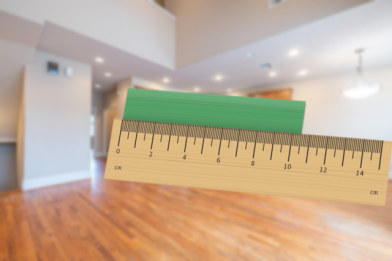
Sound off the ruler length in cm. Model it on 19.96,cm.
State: 10.5,cm
